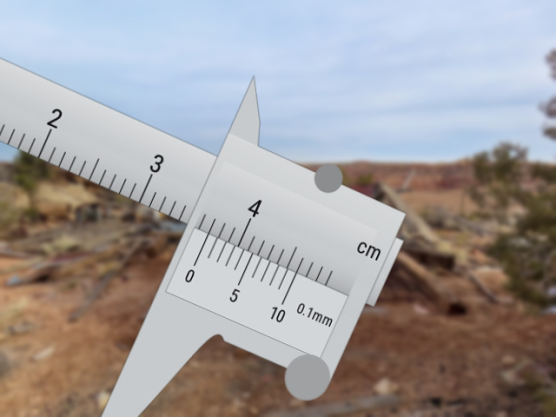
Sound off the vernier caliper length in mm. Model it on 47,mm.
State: 37.0,mm
